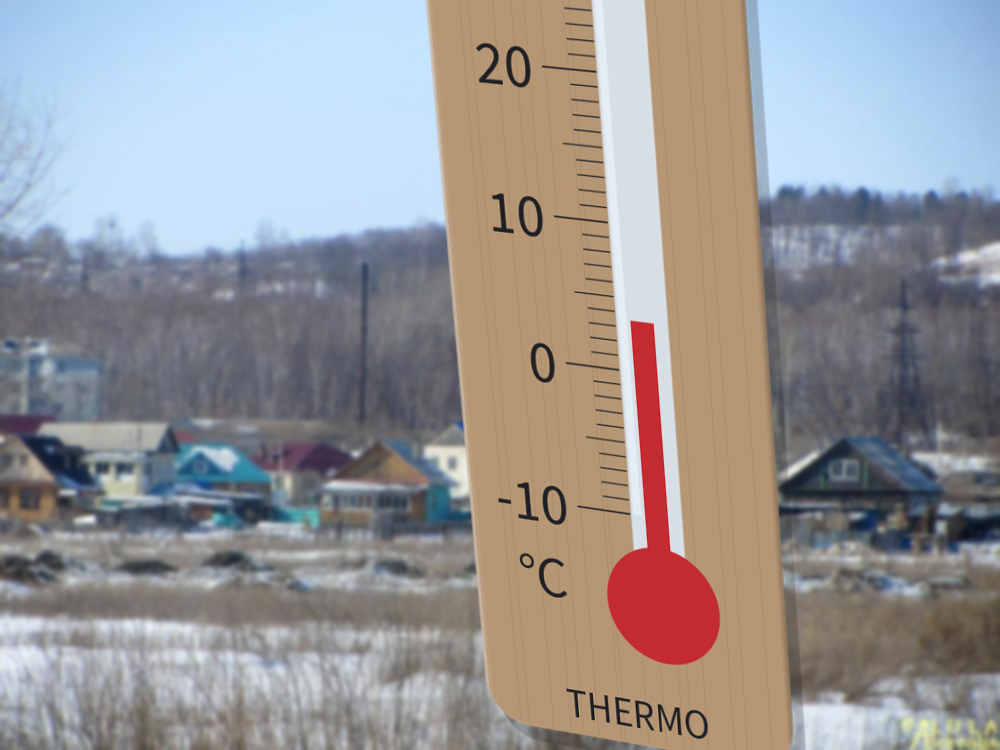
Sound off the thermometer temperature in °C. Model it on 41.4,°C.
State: 3.5,°C
